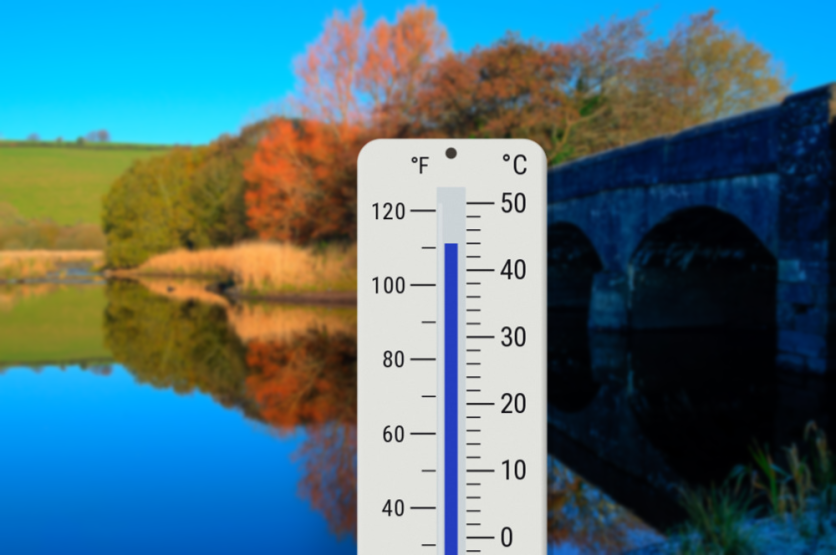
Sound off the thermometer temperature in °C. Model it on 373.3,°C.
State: 44,°C
